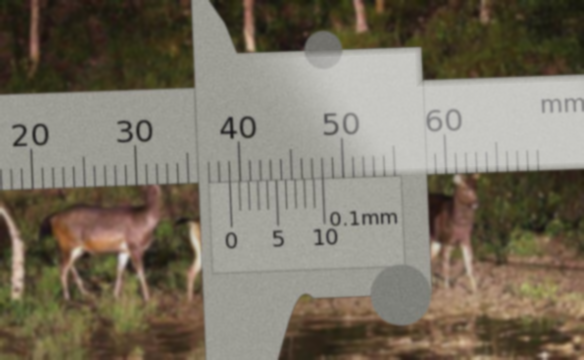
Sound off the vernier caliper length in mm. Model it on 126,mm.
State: 39.0,mm
